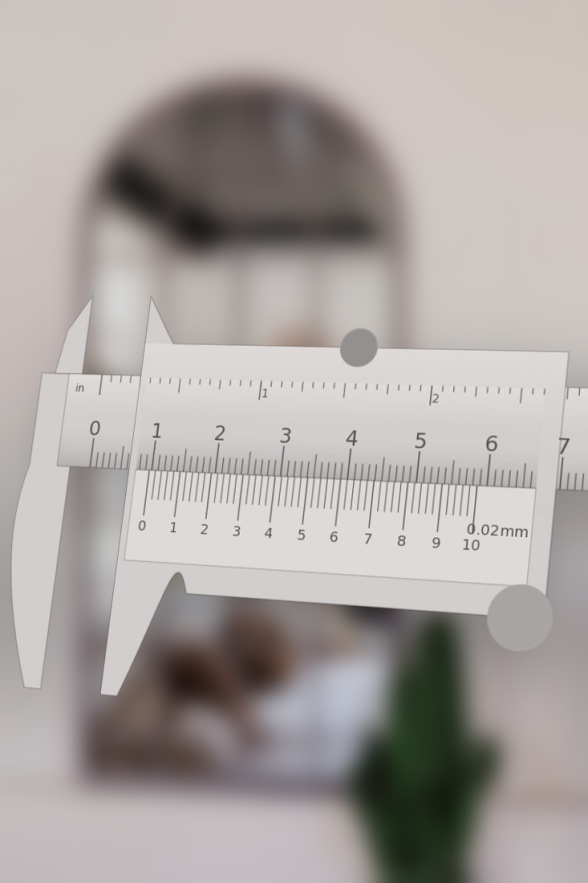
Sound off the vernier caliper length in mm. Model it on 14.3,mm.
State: 9.6,mm
